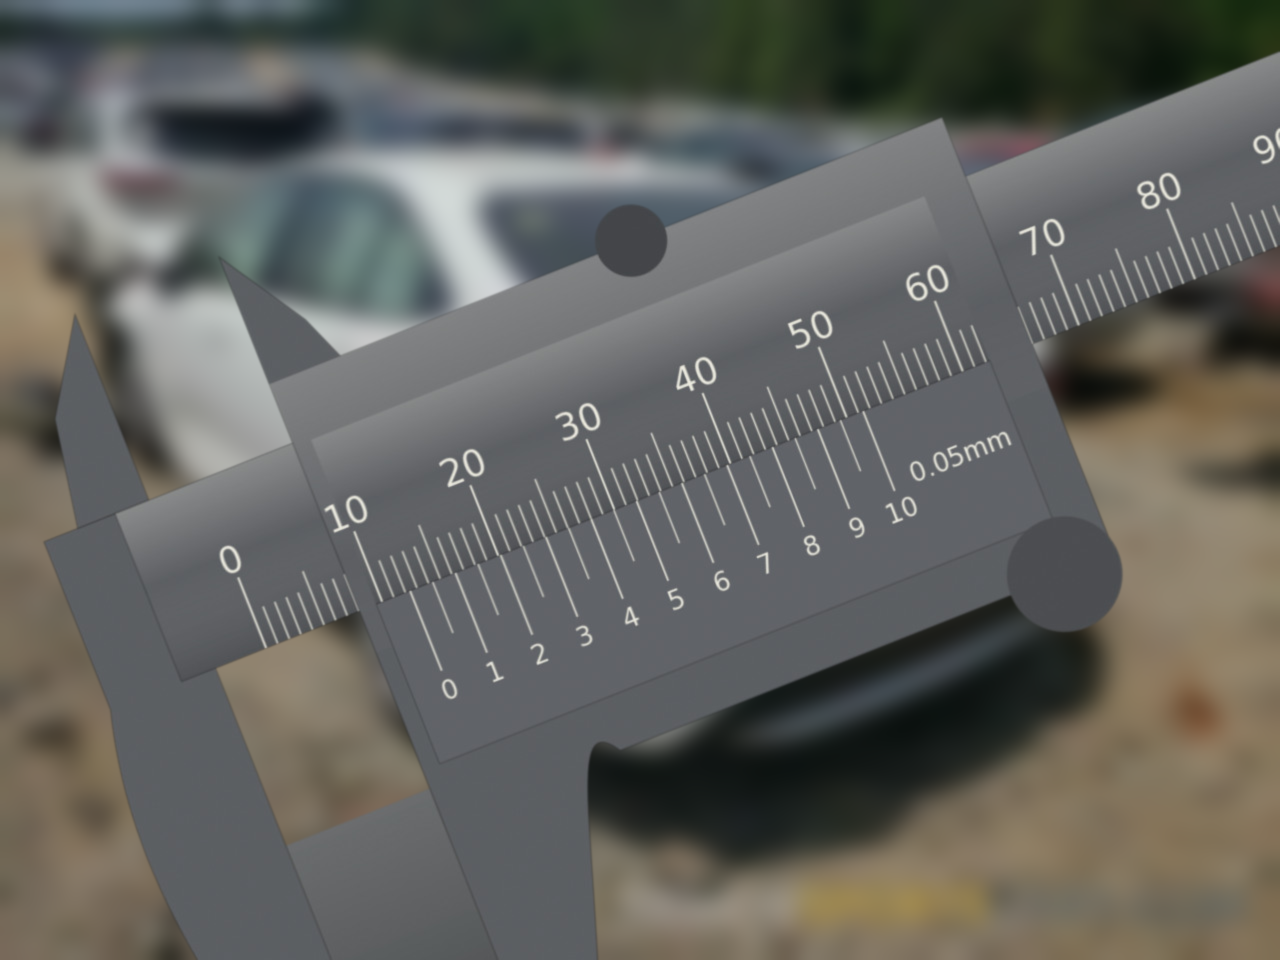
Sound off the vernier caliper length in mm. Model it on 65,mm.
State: 12.4,mm
